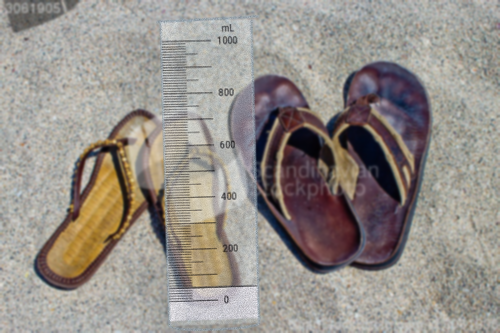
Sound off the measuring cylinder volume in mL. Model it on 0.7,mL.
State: 50,mL
